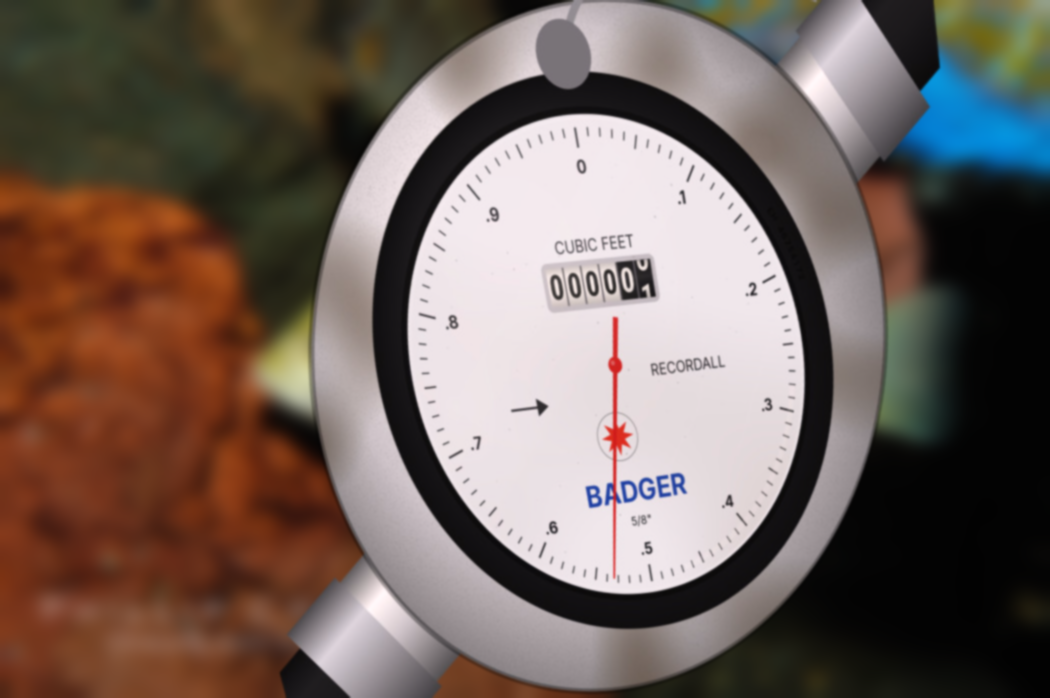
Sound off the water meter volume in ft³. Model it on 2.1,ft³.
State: 0.53,ft³
